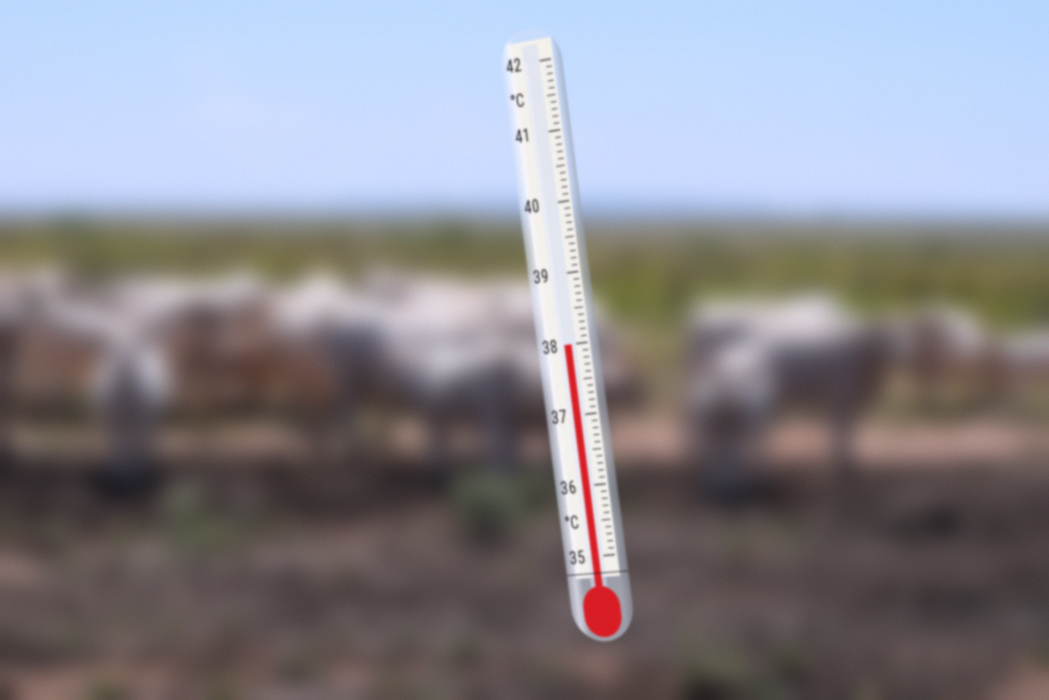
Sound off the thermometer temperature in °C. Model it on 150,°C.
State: 38,°C
